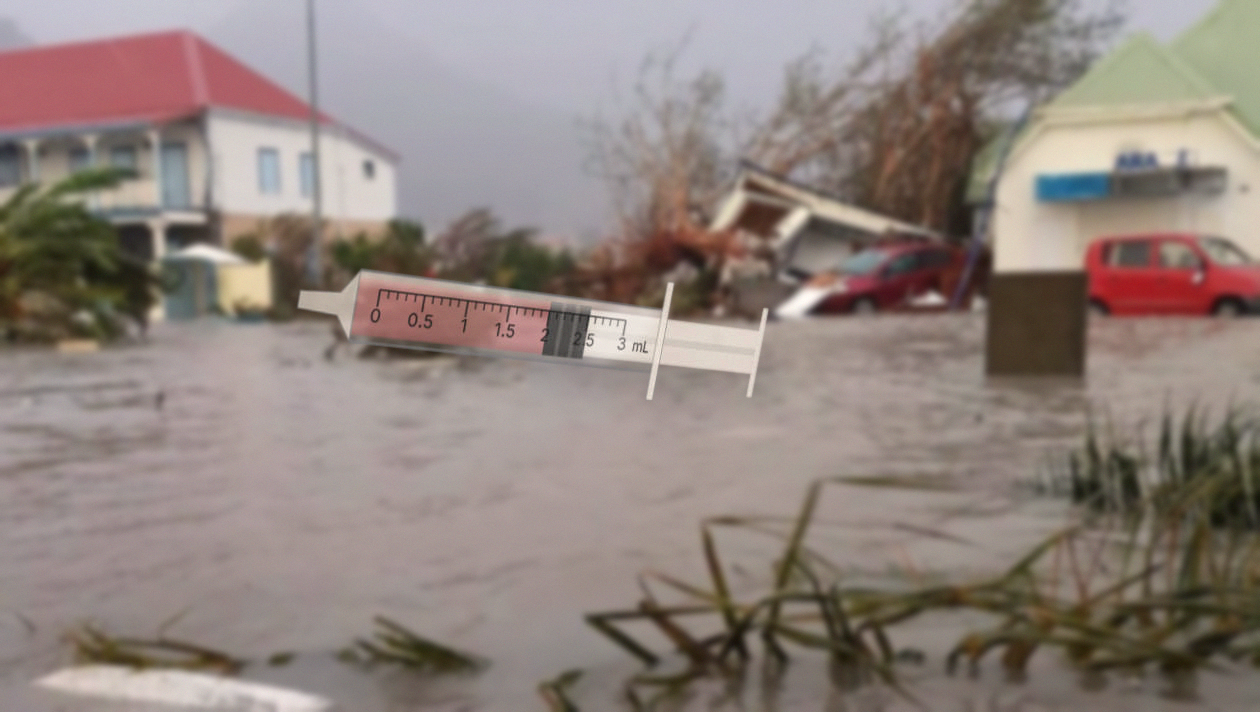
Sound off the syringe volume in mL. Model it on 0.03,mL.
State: 2,mL
